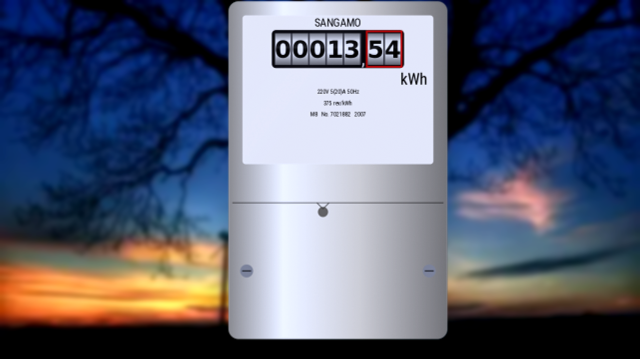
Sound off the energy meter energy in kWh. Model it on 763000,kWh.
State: 13.54,kWh
